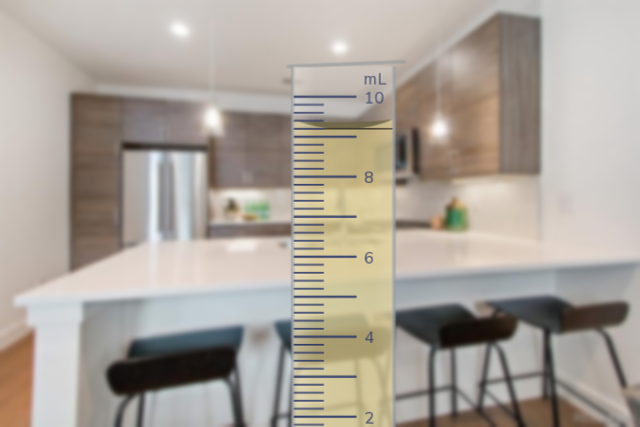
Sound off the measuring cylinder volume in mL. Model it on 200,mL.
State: 9.2,mL
